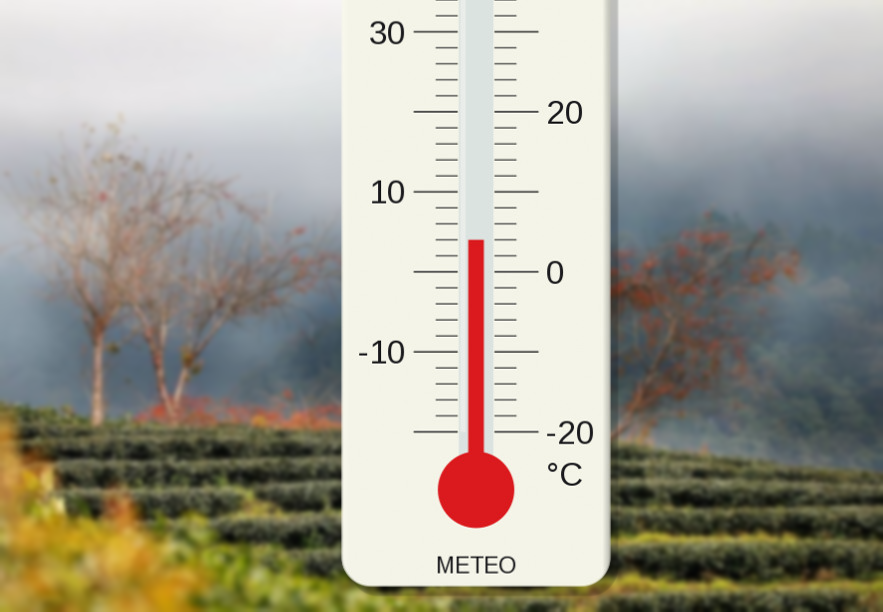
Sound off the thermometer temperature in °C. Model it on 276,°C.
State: 4,°C
